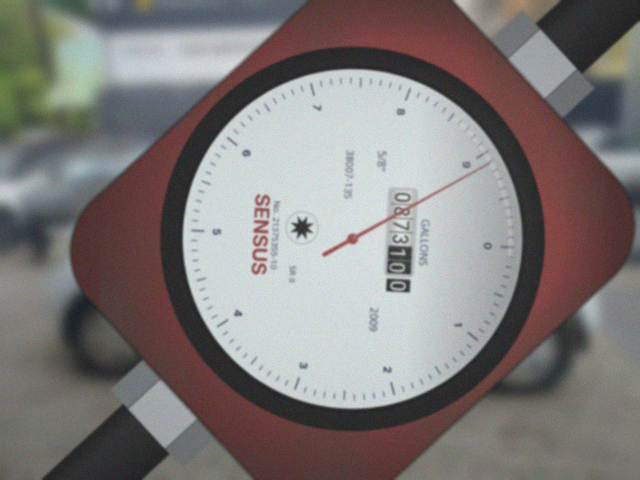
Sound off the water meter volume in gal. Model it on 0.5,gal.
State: 873099.1,gal
